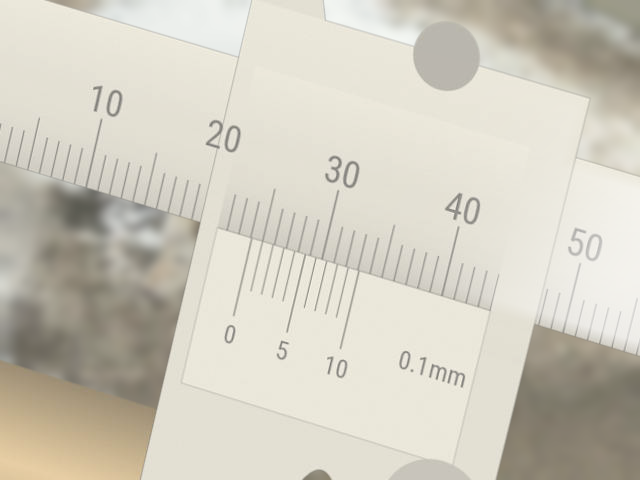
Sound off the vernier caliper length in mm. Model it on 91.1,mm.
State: 24.1,mm
